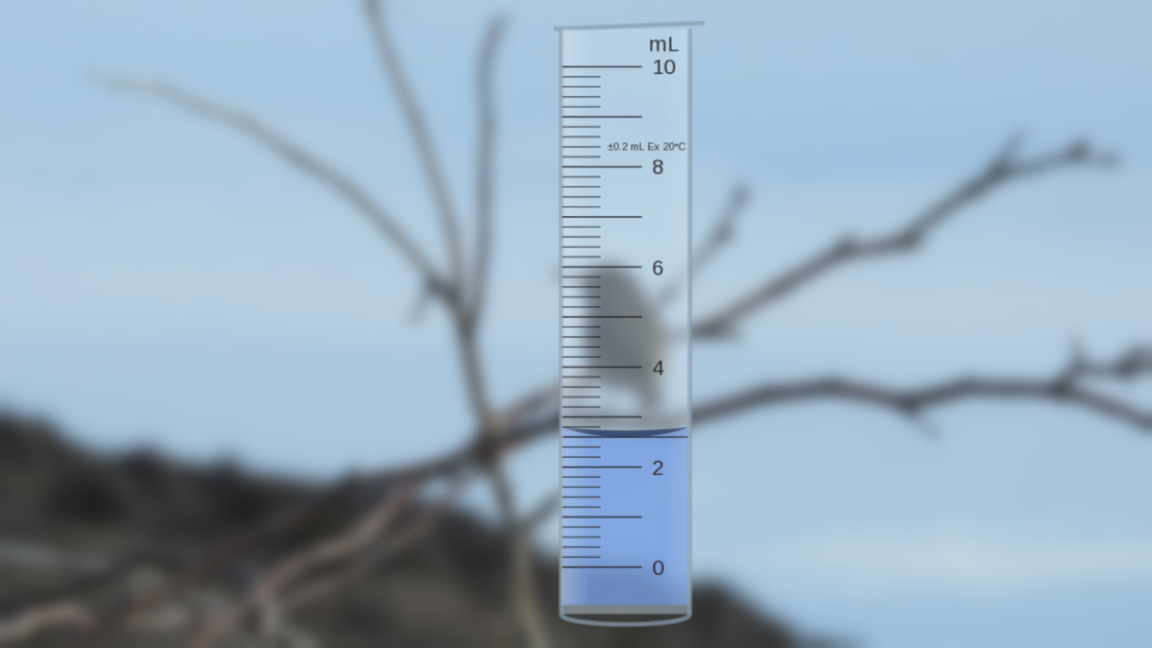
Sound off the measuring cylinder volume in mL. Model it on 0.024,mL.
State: 2.6,mL
